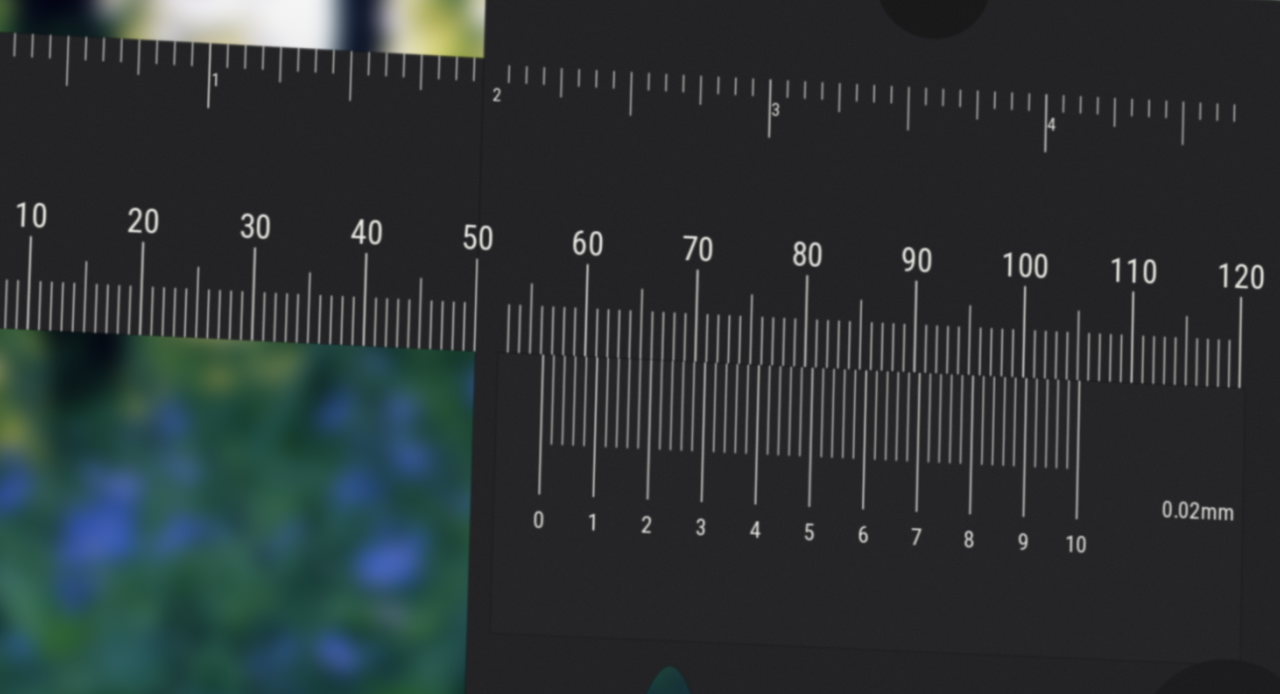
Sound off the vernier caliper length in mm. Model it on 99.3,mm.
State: 56.2,mm
